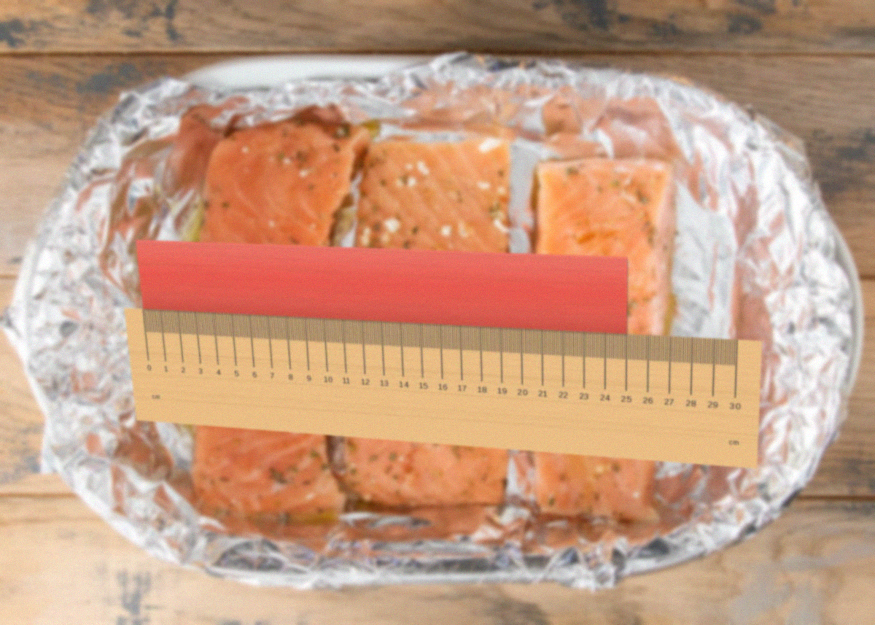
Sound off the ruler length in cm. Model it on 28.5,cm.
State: 25,cm
